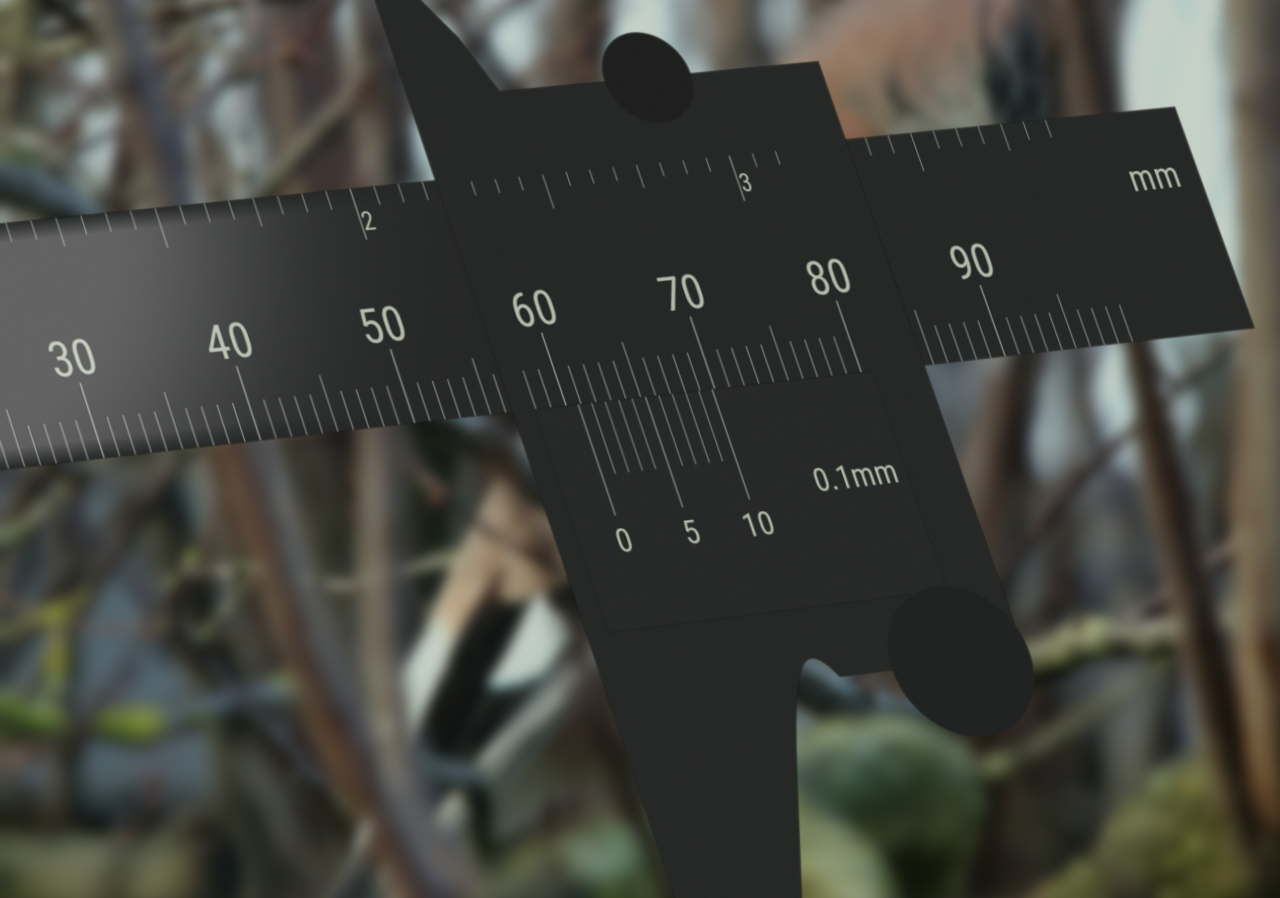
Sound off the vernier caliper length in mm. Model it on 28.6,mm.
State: 60.8,mm
